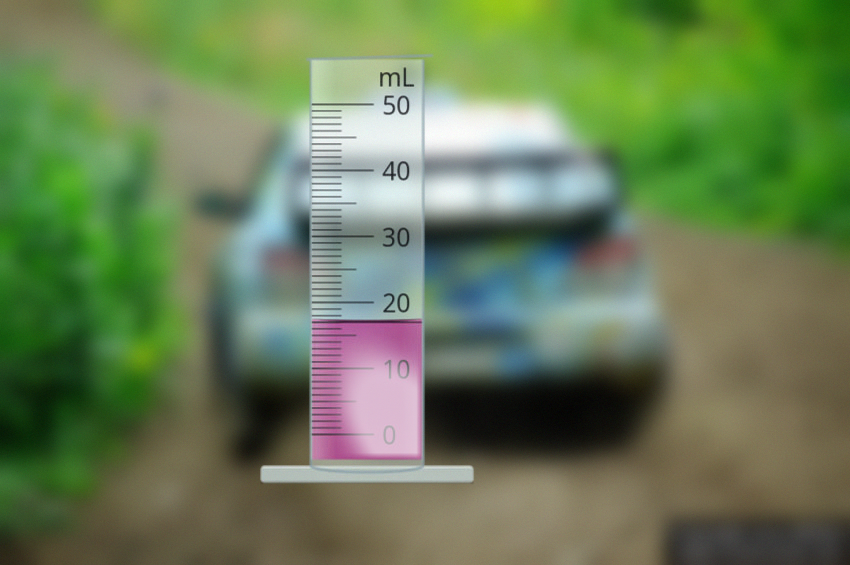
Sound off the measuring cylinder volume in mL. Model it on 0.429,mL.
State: 17,mL
